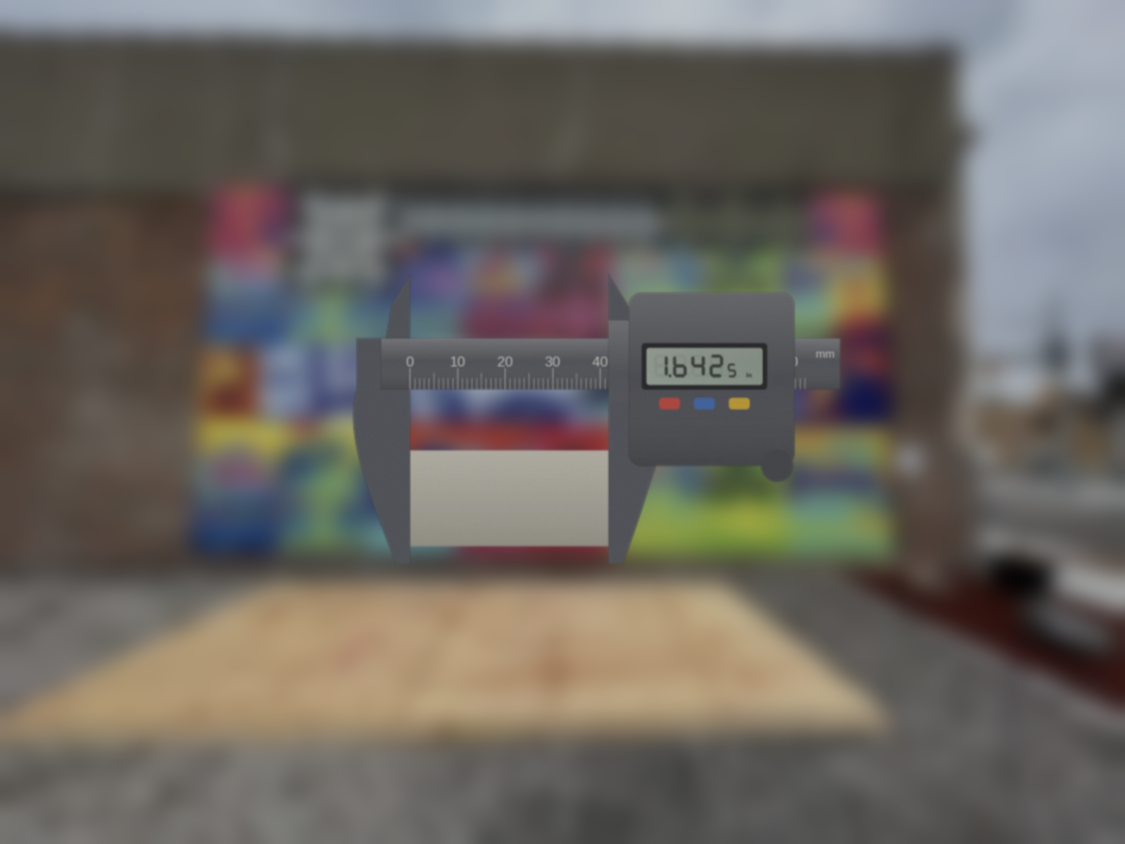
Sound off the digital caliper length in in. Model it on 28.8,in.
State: 1.6425,in
